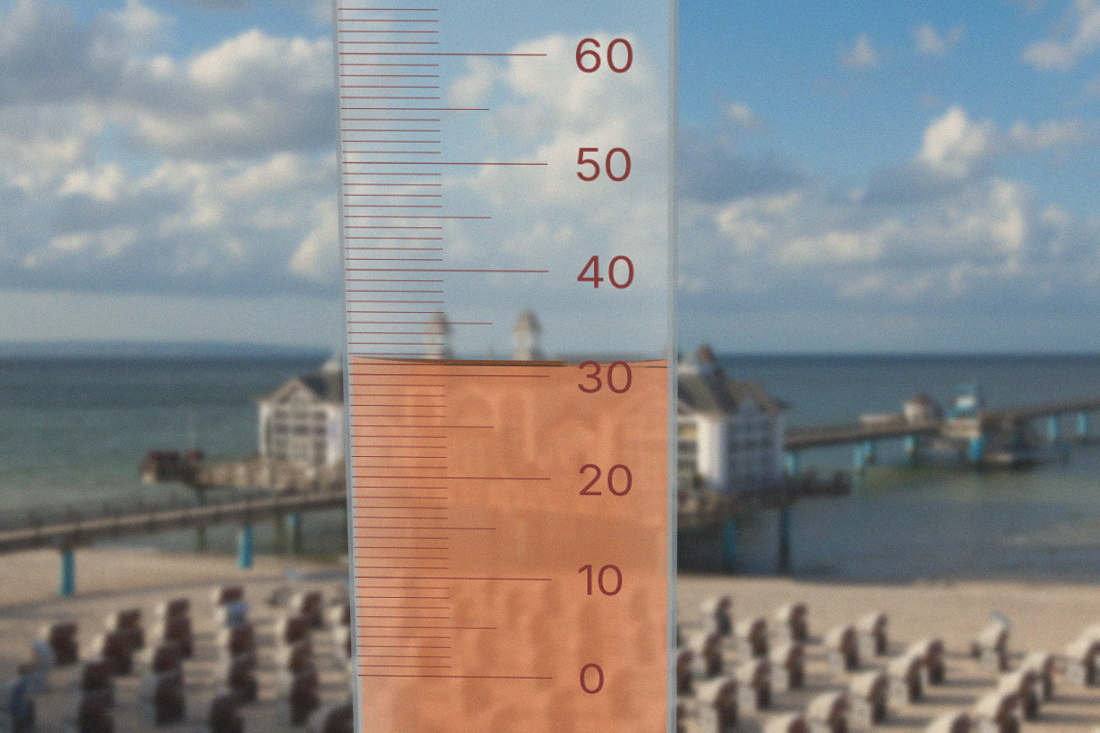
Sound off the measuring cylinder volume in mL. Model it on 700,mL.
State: 31,mL
